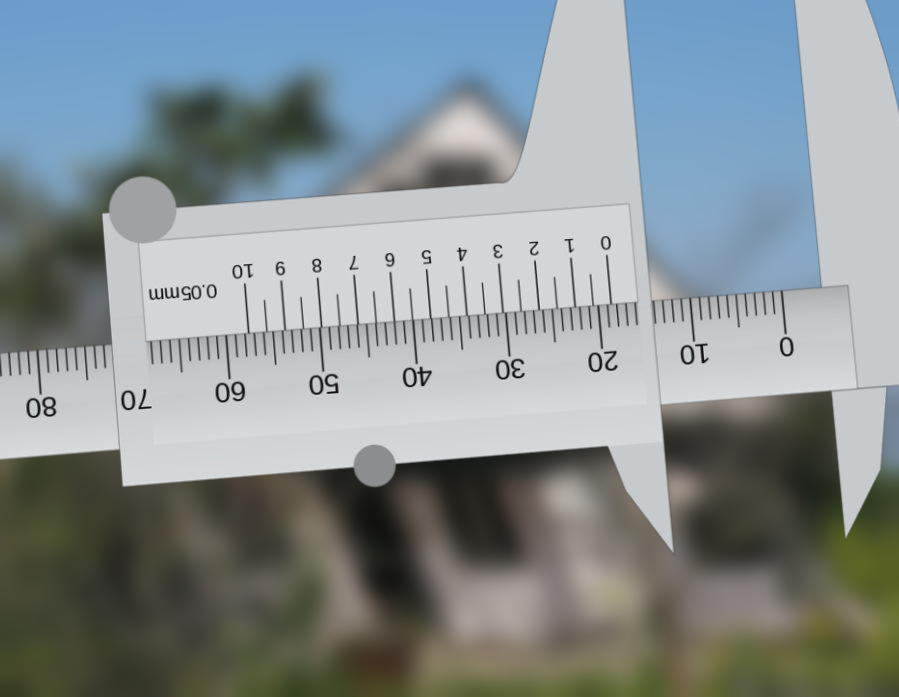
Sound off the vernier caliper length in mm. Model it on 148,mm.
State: 18.6,mm
